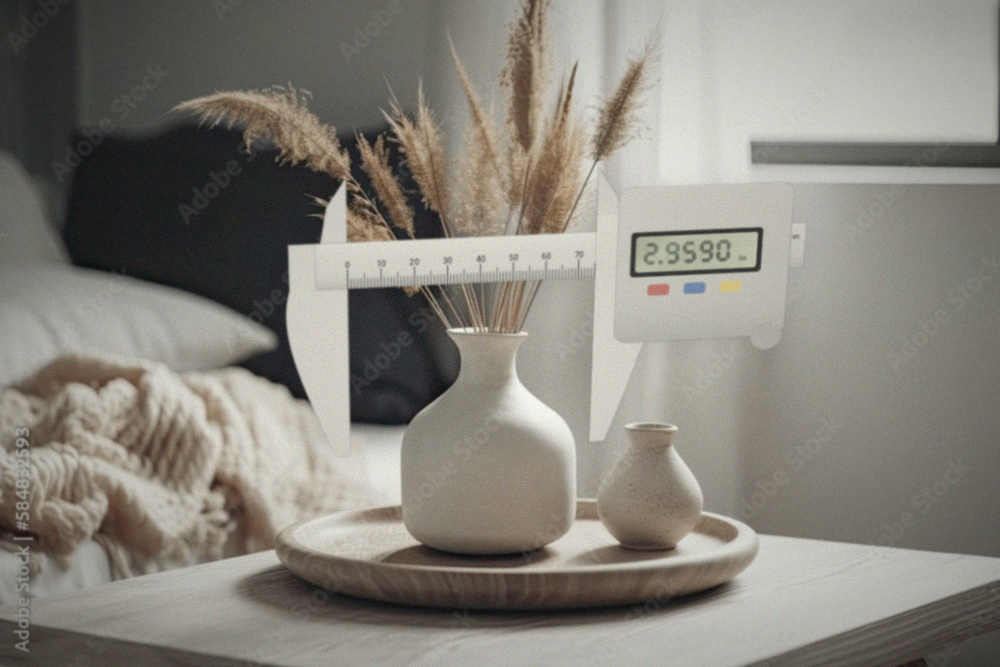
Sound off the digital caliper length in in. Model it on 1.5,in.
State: 2.9590,in
